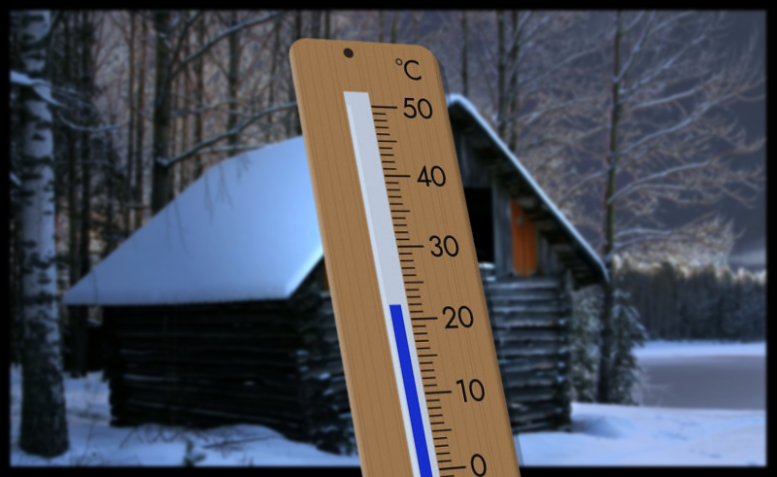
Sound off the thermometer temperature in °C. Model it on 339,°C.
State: 22,°C
